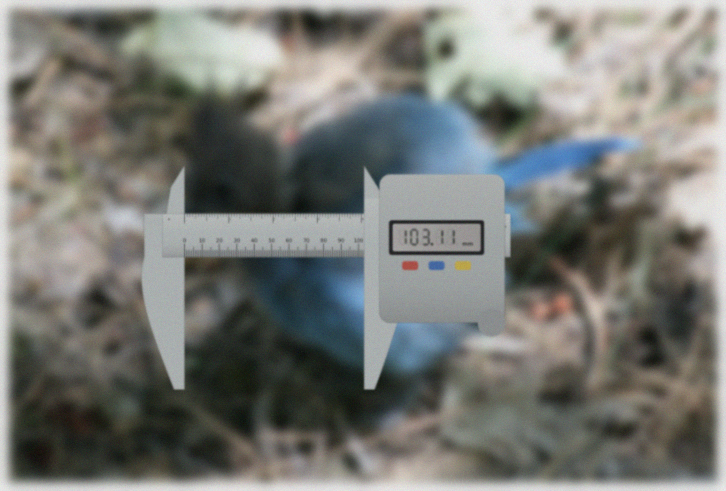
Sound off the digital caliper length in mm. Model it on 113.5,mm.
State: 103.11,mm
